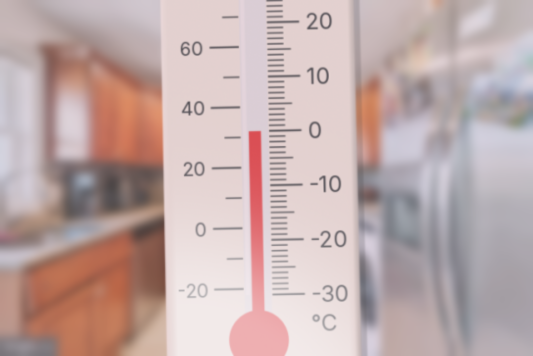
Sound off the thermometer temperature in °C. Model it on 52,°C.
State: 0,°C
